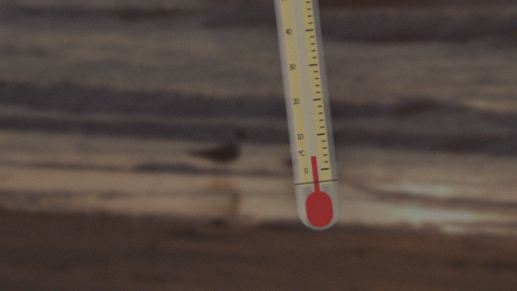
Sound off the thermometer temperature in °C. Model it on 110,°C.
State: 4,°C
